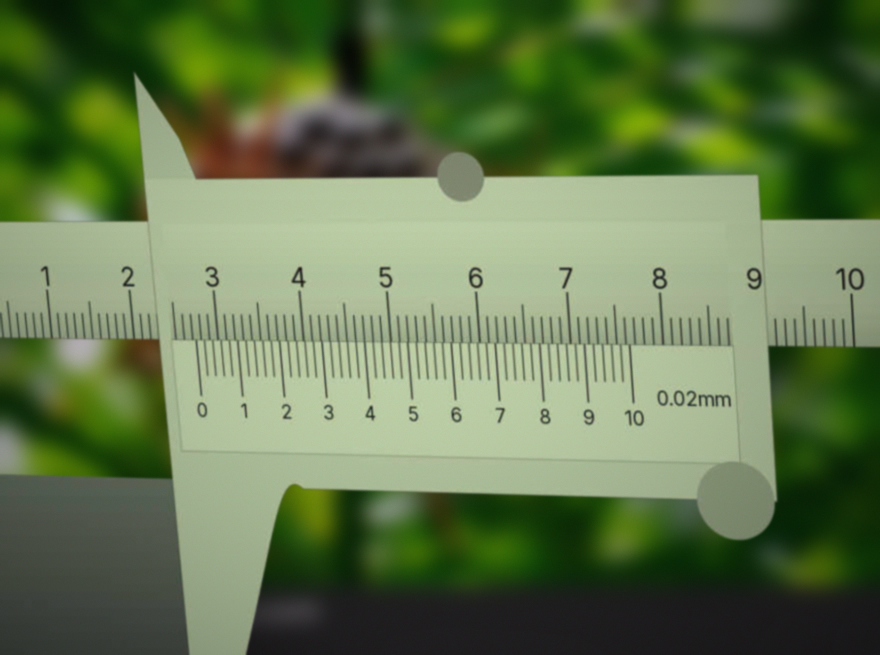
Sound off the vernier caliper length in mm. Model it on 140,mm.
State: 27.4,mm
